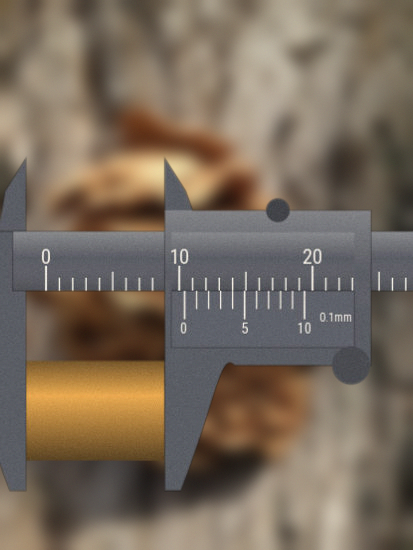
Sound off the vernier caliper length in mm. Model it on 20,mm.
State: 10.4,mm
